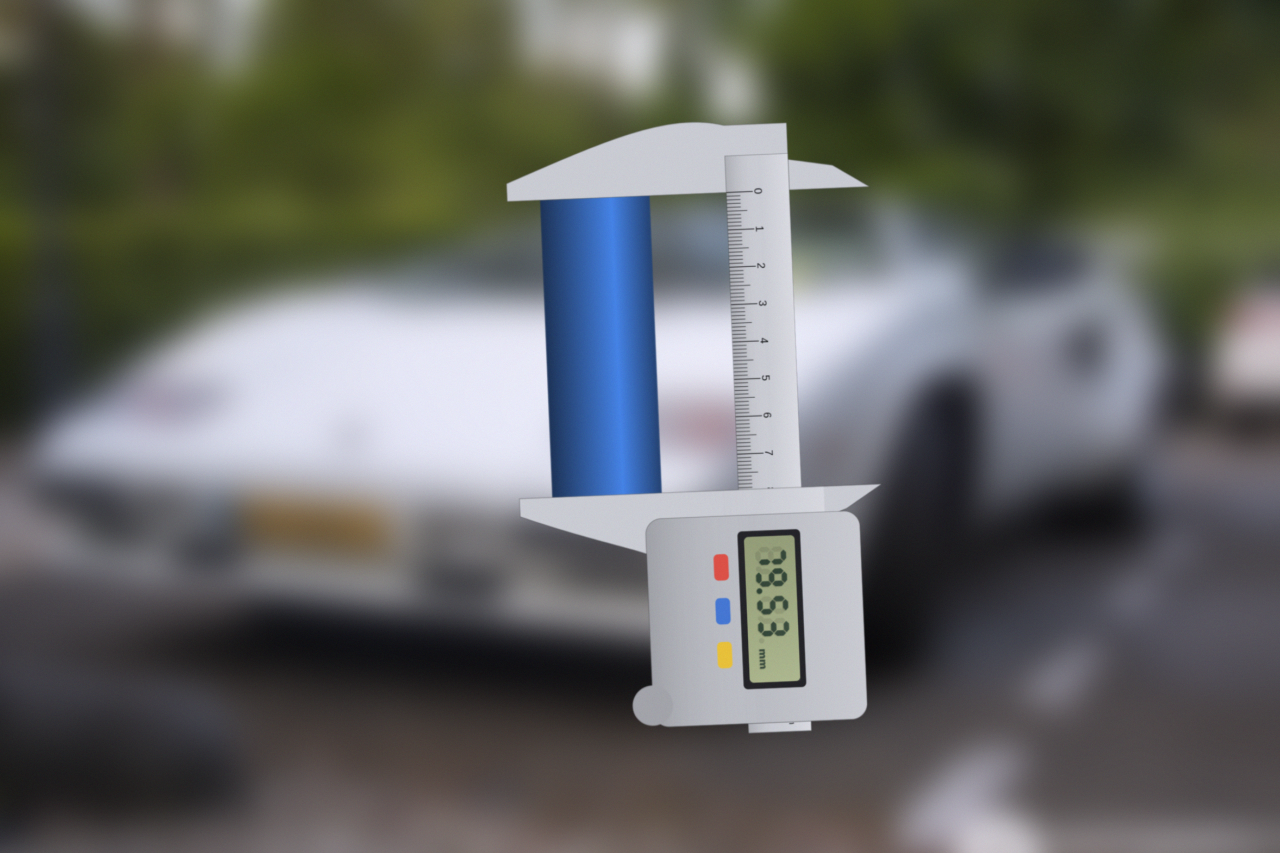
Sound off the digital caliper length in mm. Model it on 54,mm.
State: 79.53,mm
